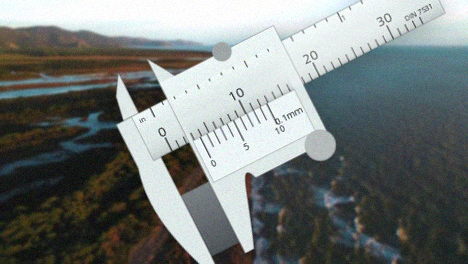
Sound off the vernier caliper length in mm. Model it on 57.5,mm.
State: 3.8,mm
